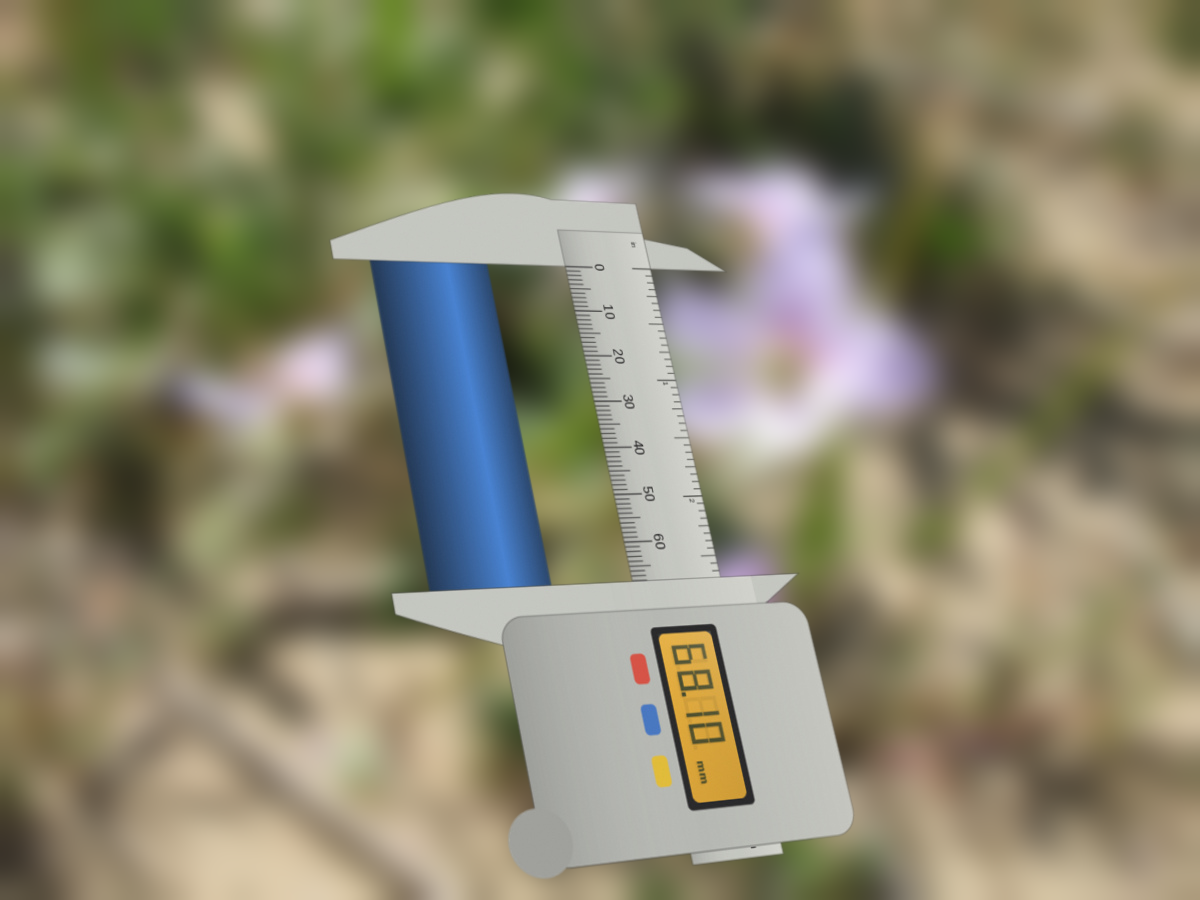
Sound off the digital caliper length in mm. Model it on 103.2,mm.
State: 68.10,mm
